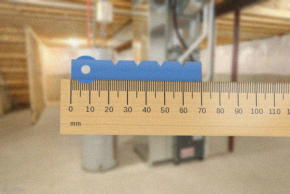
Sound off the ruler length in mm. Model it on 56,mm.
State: 70,mm
